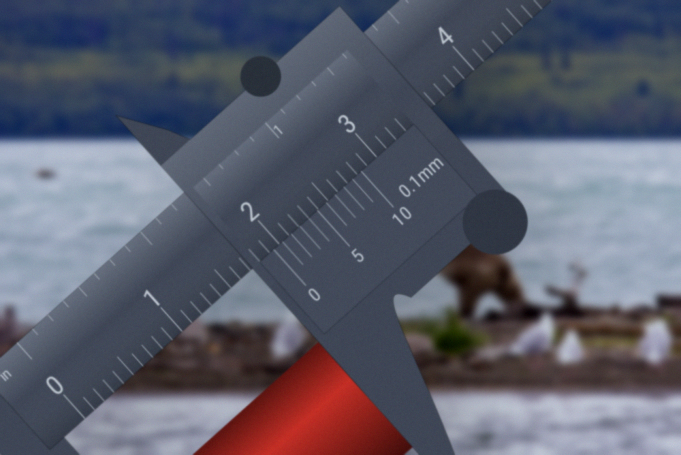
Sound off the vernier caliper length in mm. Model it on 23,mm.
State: 19.4,mm
